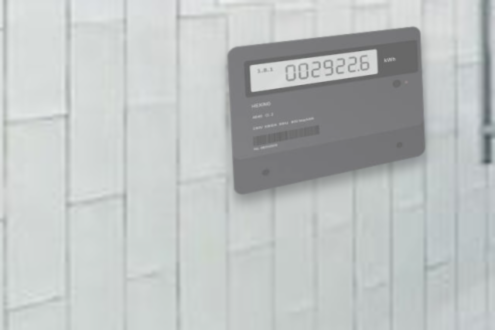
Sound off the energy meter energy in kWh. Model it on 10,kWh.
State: 2922.6,kWh
